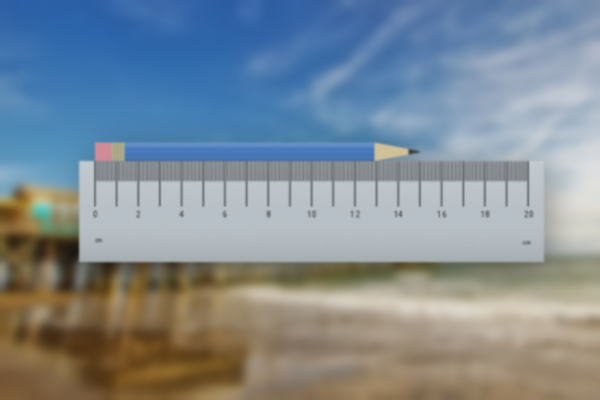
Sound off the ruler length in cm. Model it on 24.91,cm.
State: 15,cm
